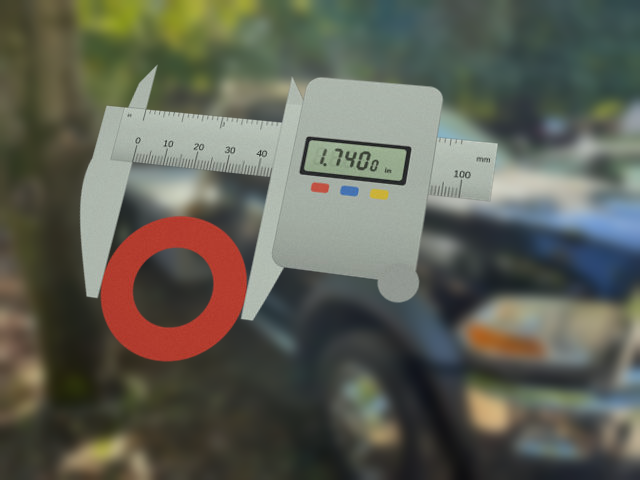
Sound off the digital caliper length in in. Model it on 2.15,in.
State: 1.7400,in
